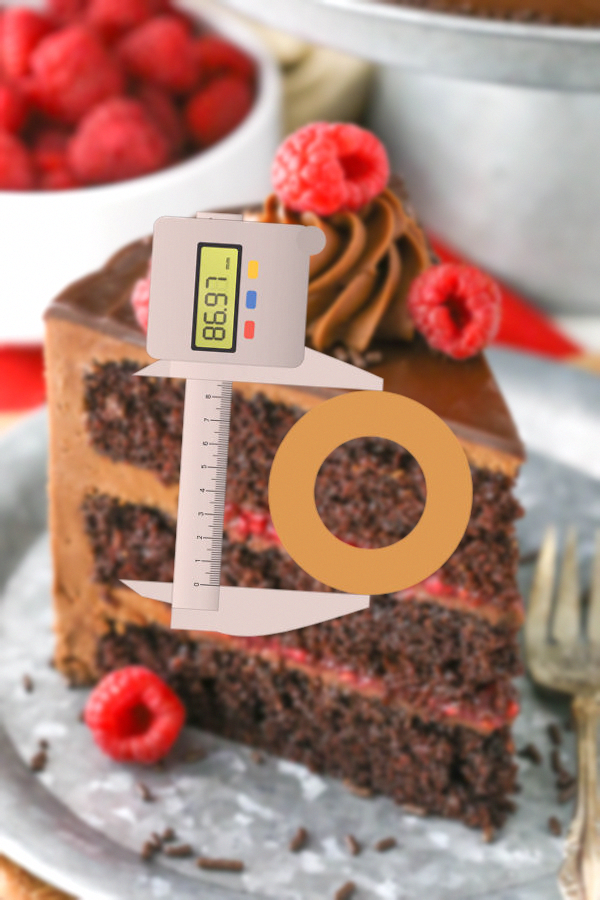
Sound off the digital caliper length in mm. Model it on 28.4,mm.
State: 86.97,mm
